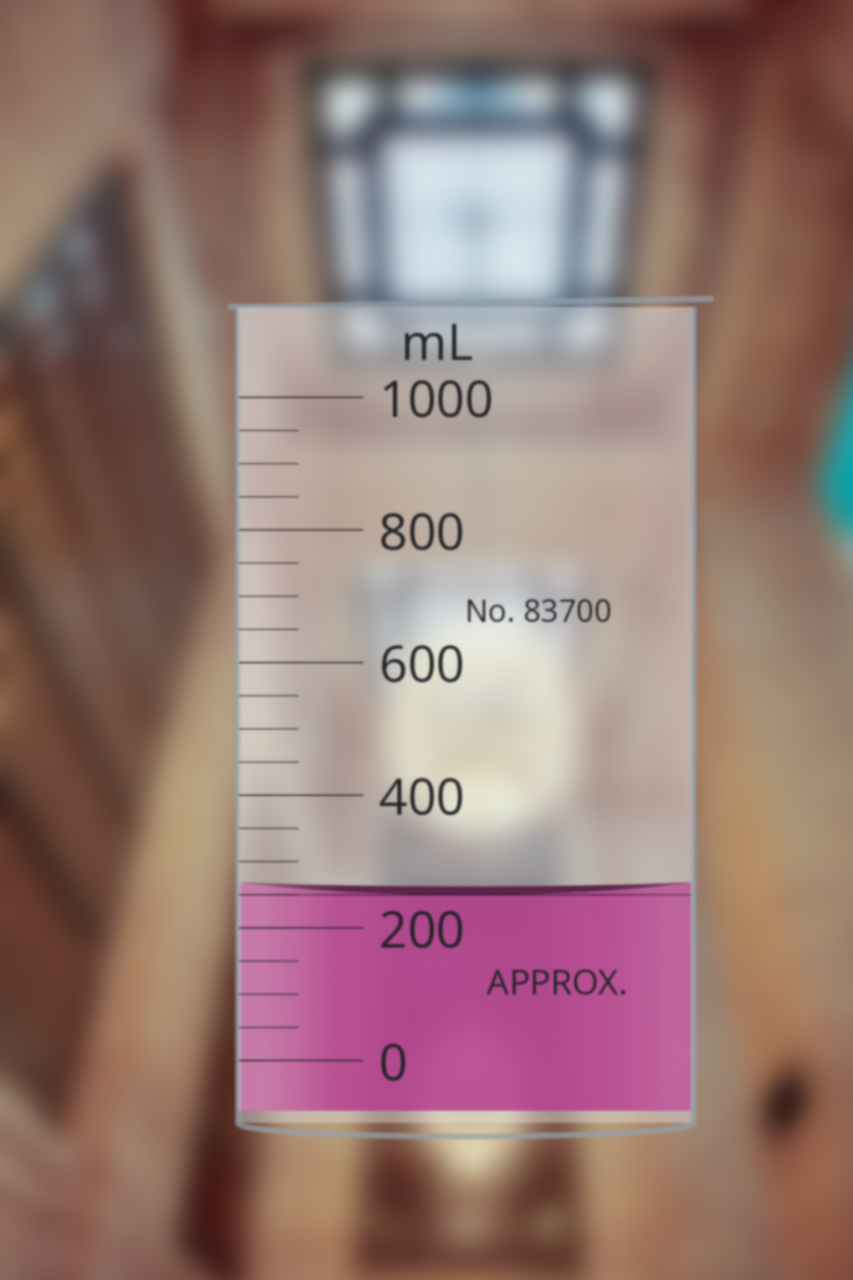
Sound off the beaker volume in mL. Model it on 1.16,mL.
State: 250,mL
